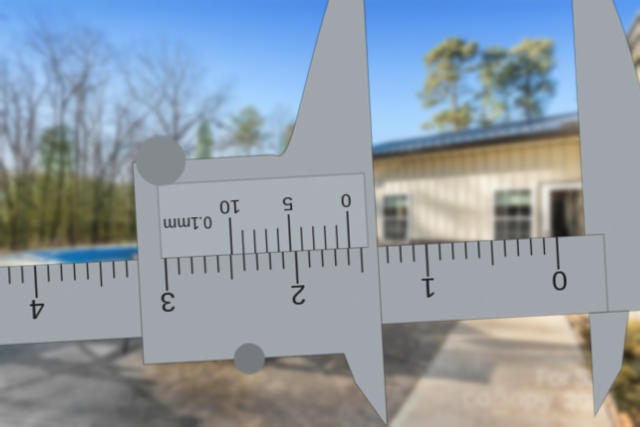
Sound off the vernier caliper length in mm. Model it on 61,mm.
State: 15.9,mm
